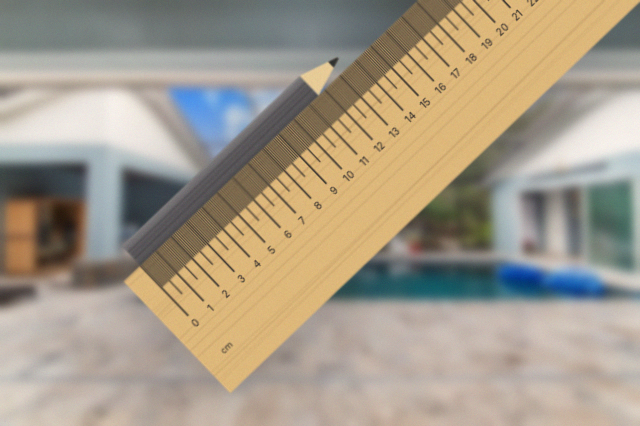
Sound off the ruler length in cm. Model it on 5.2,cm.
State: 13.5,cm
